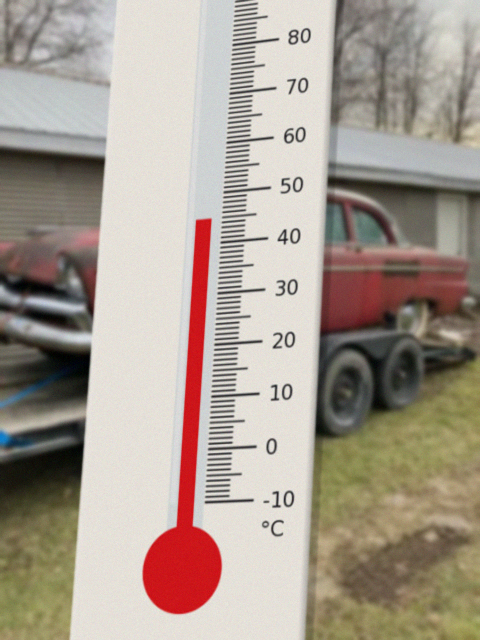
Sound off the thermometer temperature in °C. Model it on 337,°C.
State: 45,°C
